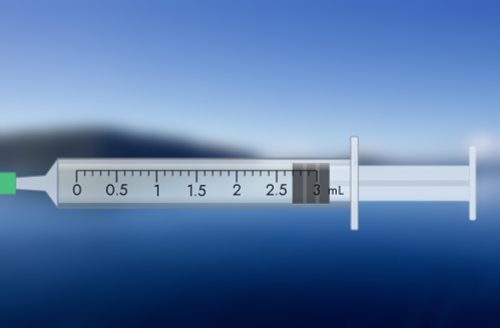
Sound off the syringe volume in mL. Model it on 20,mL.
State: 2.7,mL
